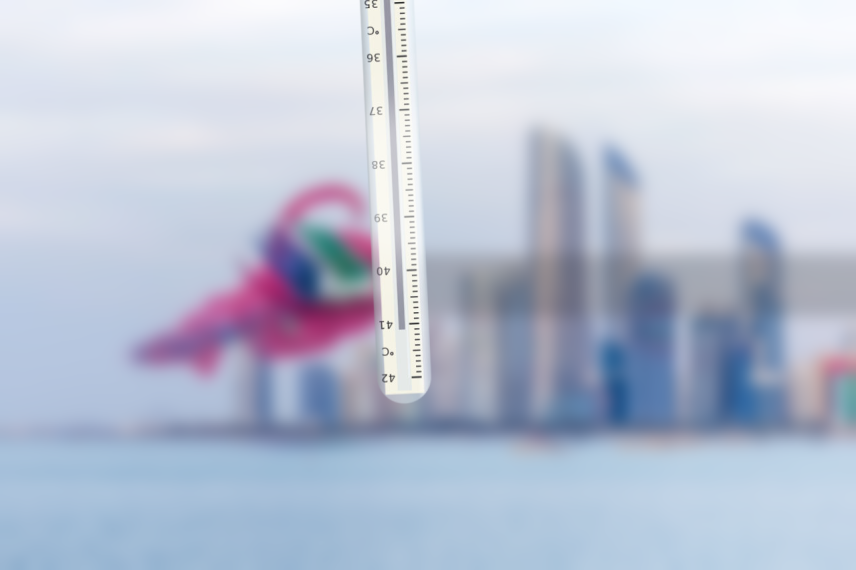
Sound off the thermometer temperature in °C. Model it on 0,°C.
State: 41.1,°C
